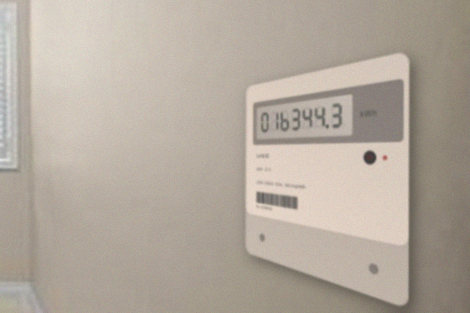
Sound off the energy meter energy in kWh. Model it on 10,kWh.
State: 16344.3,kWh
